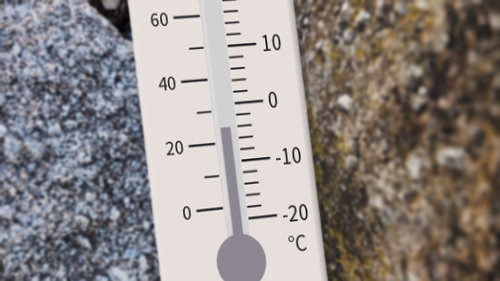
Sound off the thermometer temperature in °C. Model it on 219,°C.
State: -4,°C
